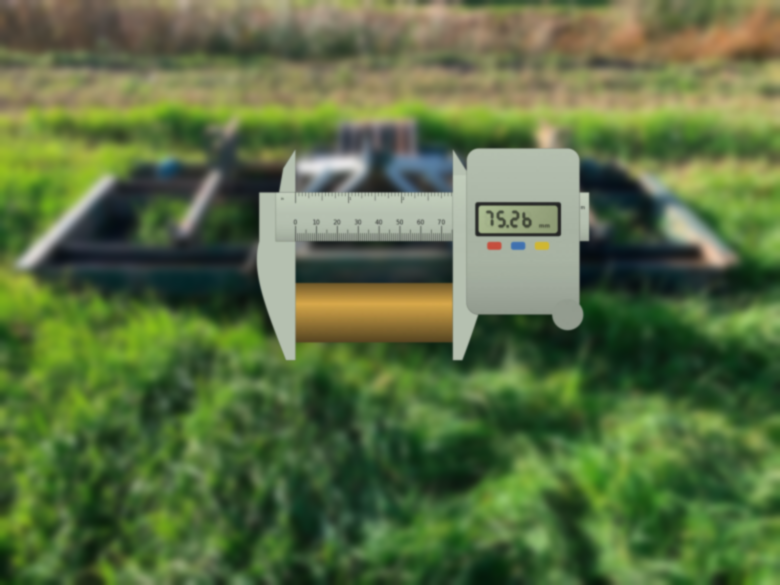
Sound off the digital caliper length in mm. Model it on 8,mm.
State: 75.26,mm
